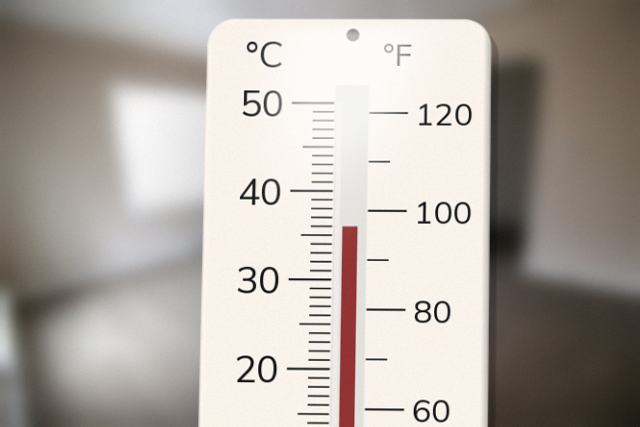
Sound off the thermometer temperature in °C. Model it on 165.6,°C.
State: 36,°C
